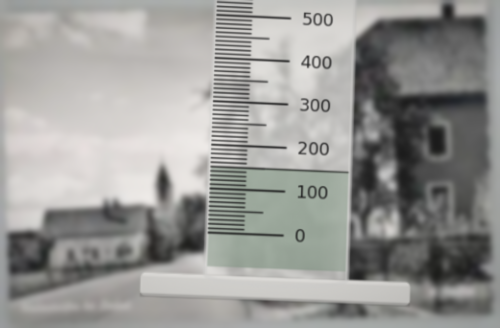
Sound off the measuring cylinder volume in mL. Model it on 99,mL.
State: 150,mL
